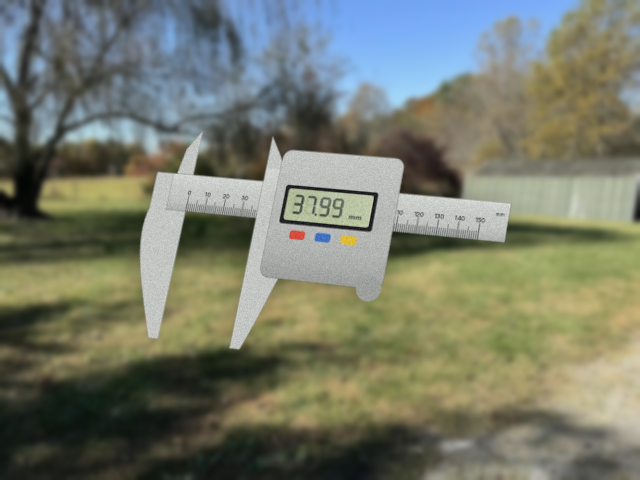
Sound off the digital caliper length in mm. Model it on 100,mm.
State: 37.99,mm
